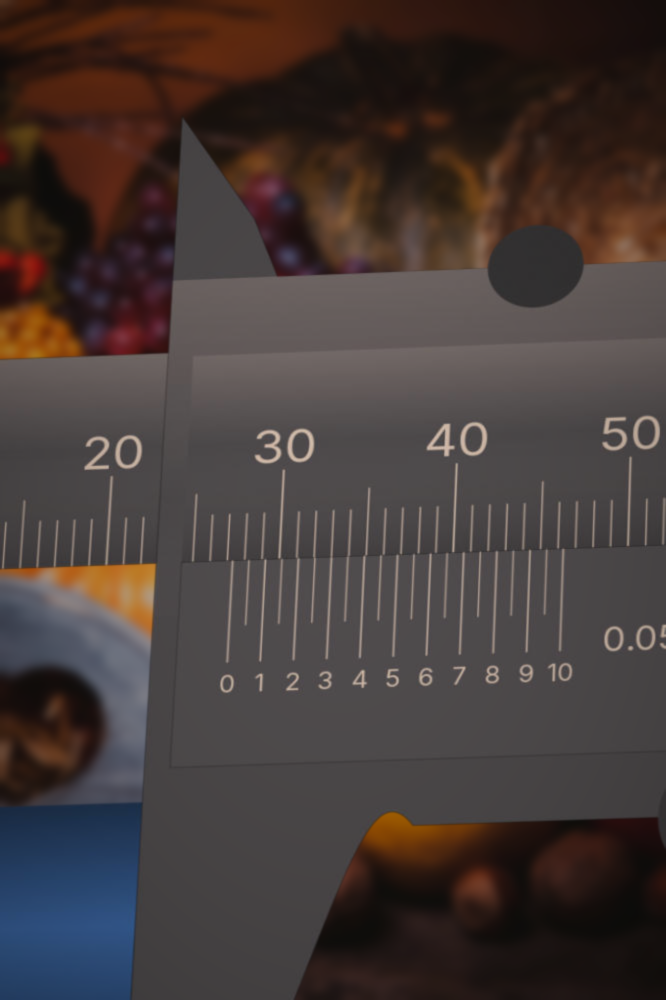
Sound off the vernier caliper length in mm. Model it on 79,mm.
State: 27.3,mm
